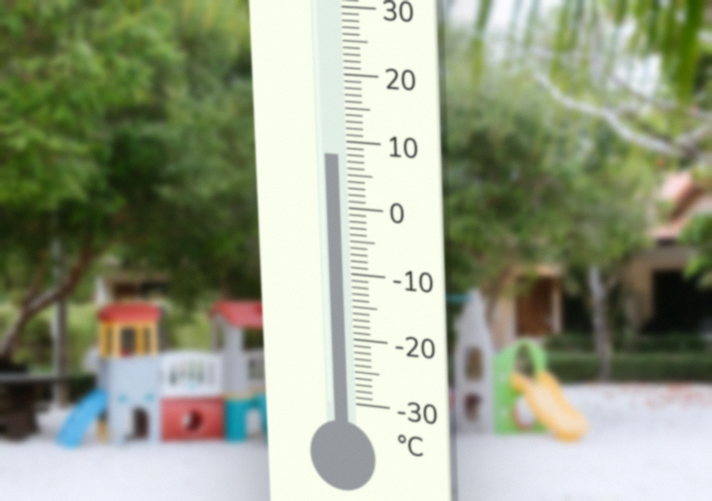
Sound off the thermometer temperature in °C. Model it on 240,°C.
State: 8,°C
